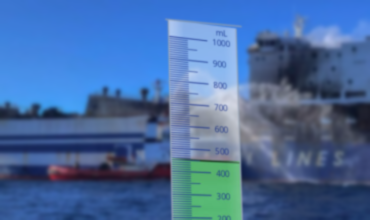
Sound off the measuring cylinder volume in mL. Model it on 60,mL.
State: 450,mL
